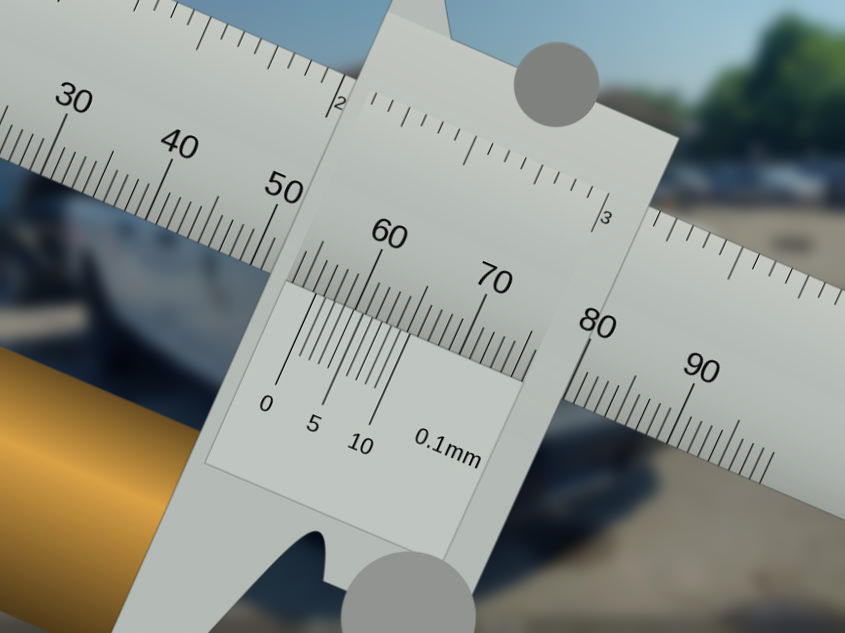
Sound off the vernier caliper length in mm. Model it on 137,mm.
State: 56.3,mm
